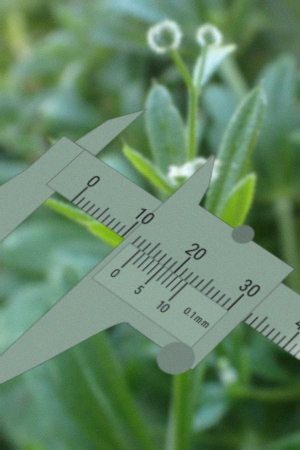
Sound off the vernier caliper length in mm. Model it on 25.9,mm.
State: 13.6,mm
